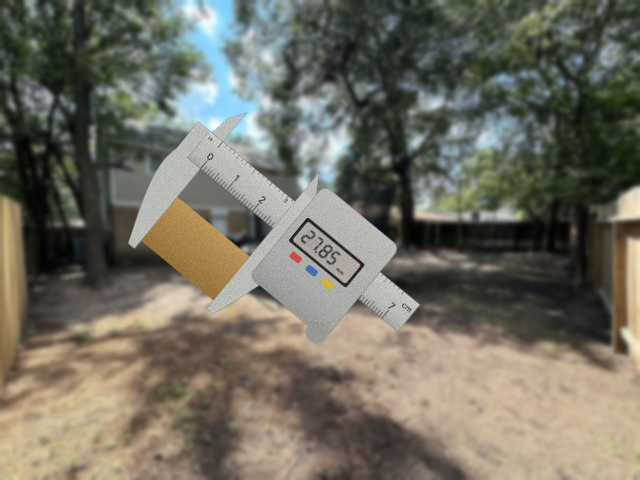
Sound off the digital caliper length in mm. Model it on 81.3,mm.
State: 27.85,mm
